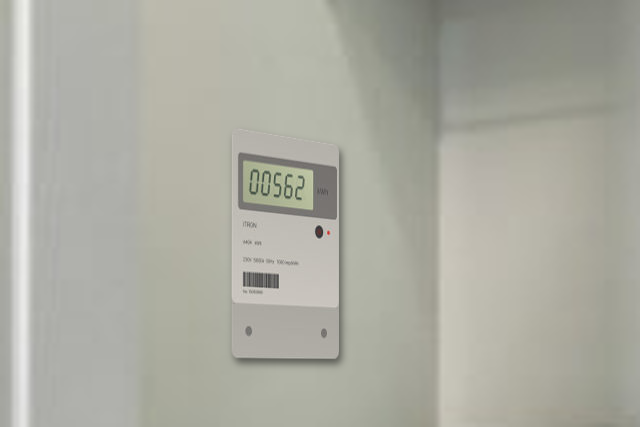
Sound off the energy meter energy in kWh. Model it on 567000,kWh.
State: 562,kWh
